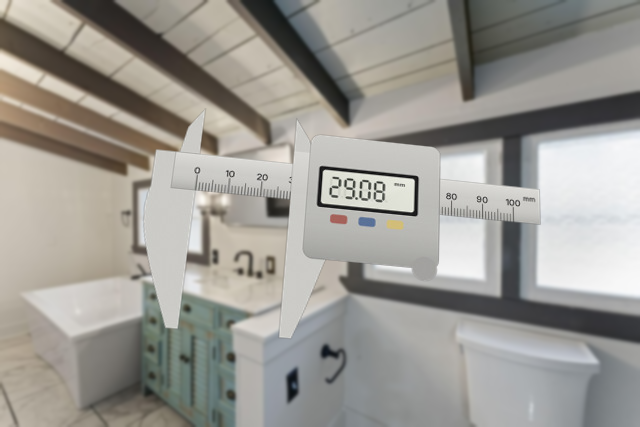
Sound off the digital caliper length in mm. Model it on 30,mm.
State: 29.08,mm
